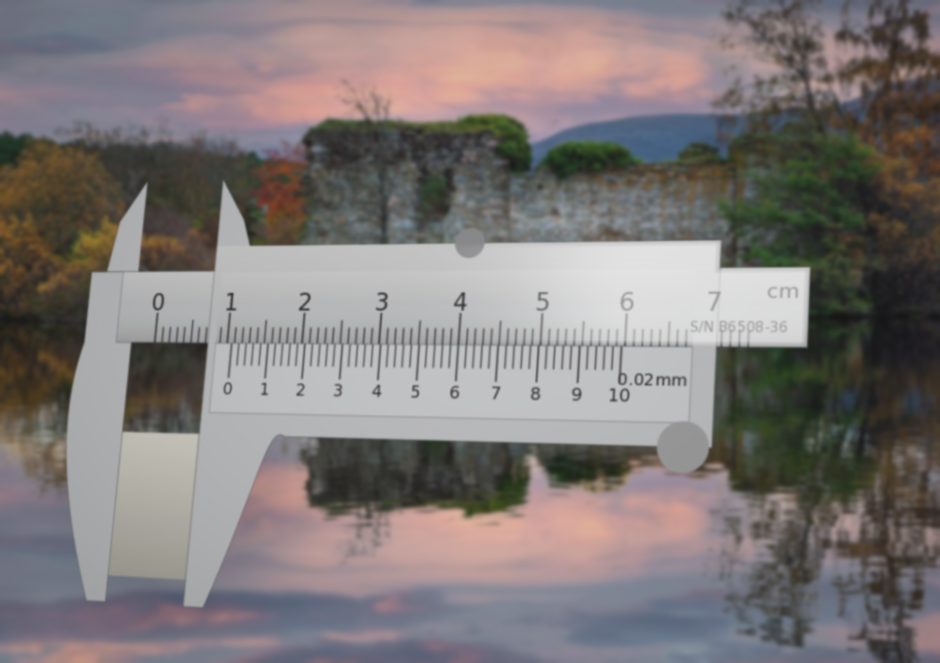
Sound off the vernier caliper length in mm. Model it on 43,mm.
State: 10.6,mm
